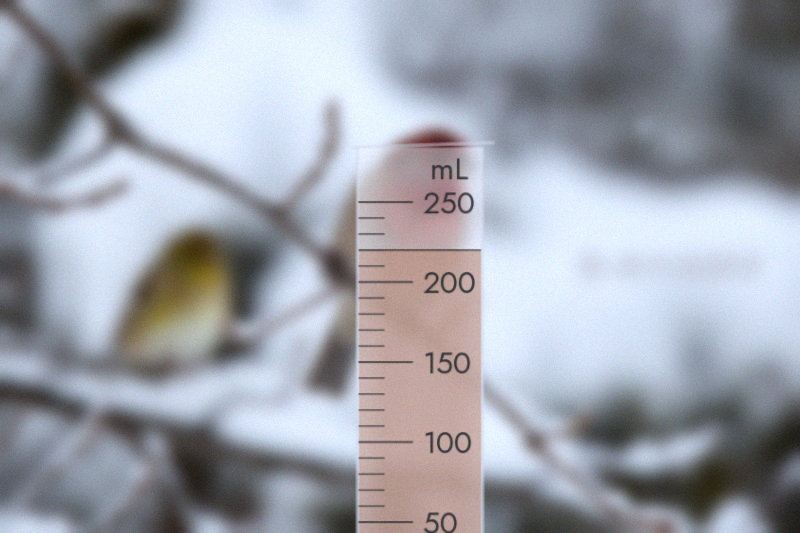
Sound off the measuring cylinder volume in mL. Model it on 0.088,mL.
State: 220,mL
